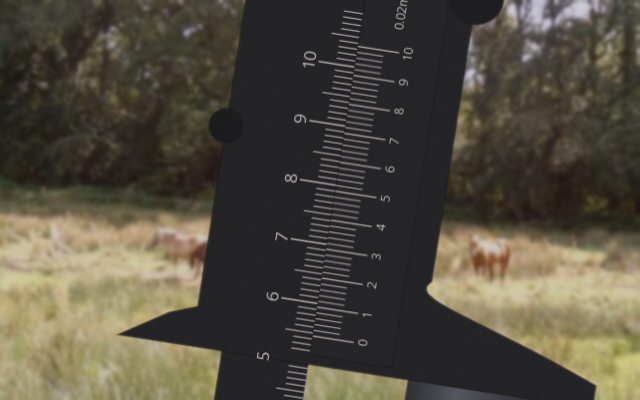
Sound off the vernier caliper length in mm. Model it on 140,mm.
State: 54.5,mm
